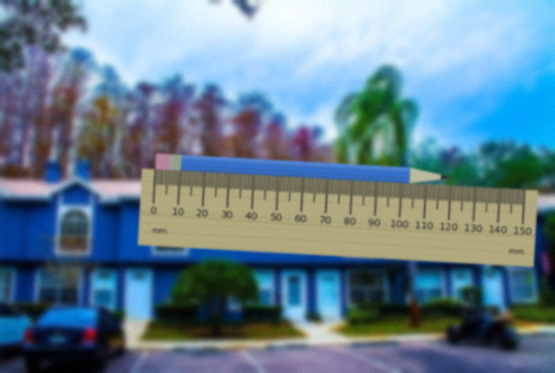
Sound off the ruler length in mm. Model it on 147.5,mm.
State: 120,mm
